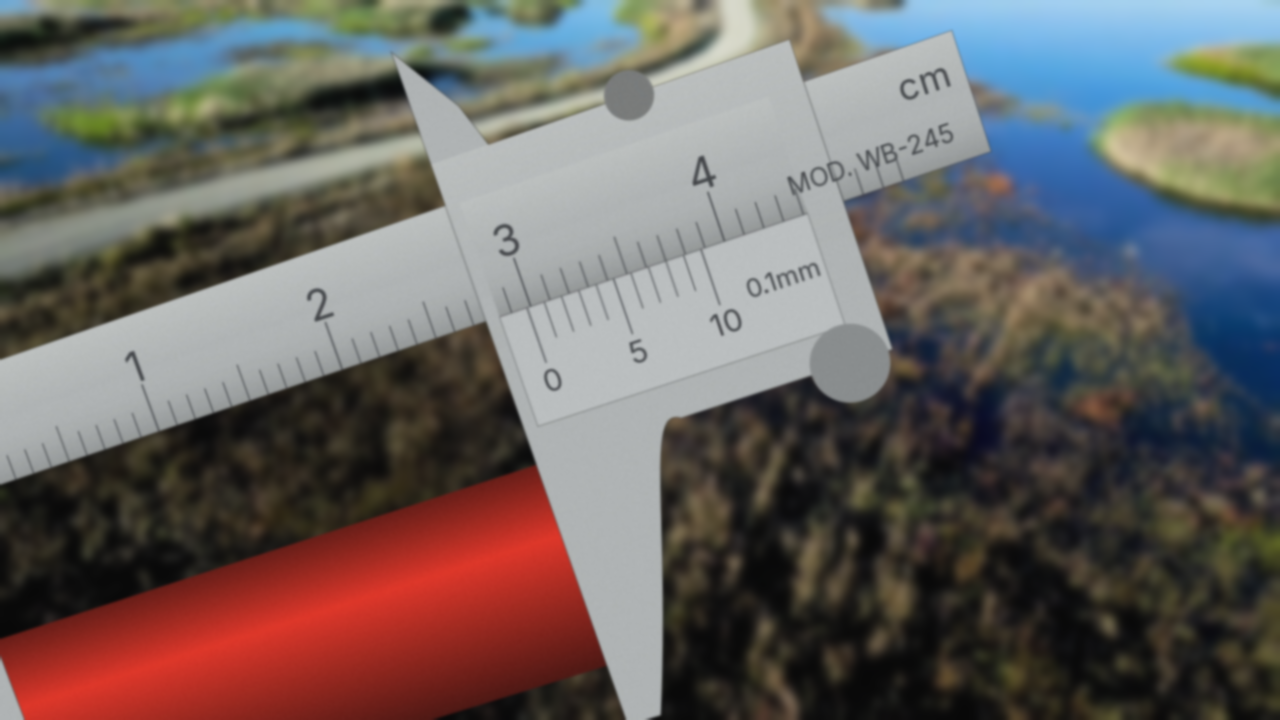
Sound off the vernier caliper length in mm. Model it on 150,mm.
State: 29.8,mm
